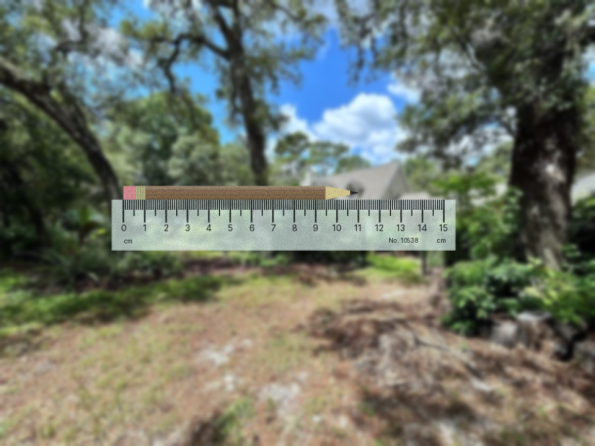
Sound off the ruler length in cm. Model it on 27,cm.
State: 11,cm
